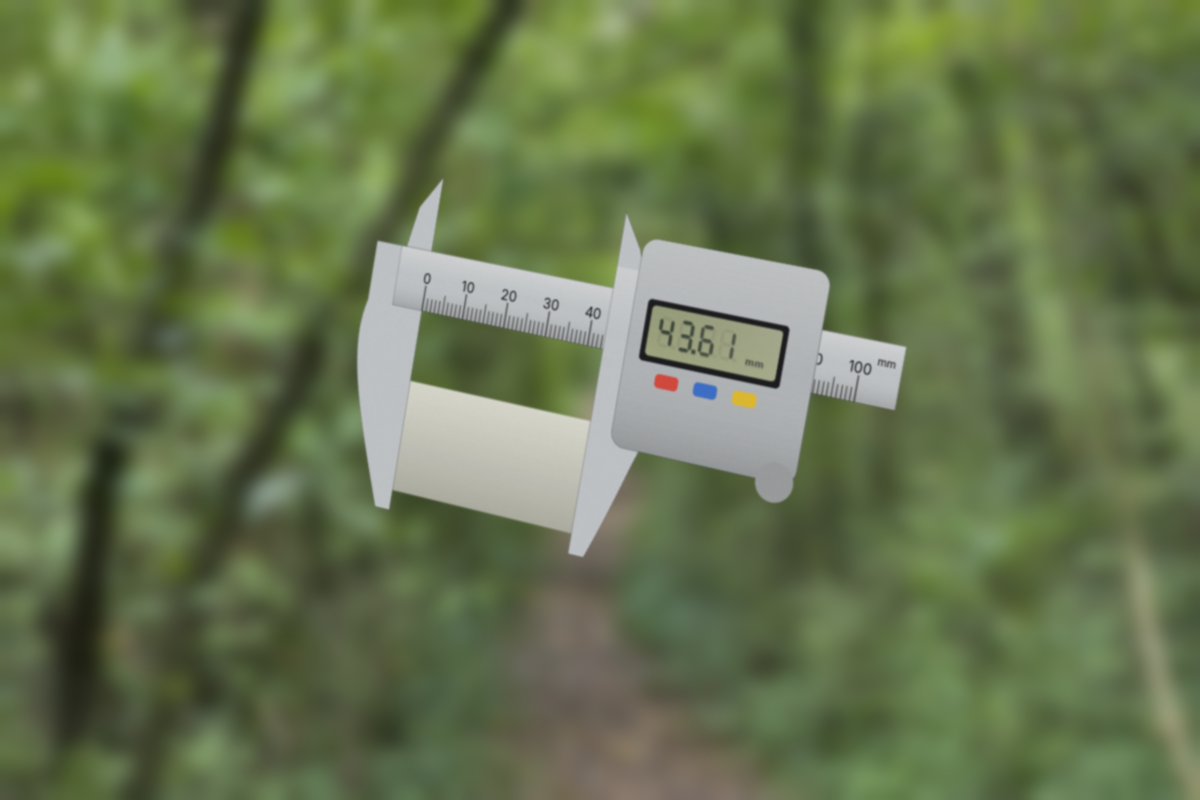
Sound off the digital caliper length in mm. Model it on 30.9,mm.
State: 43.61,mm
